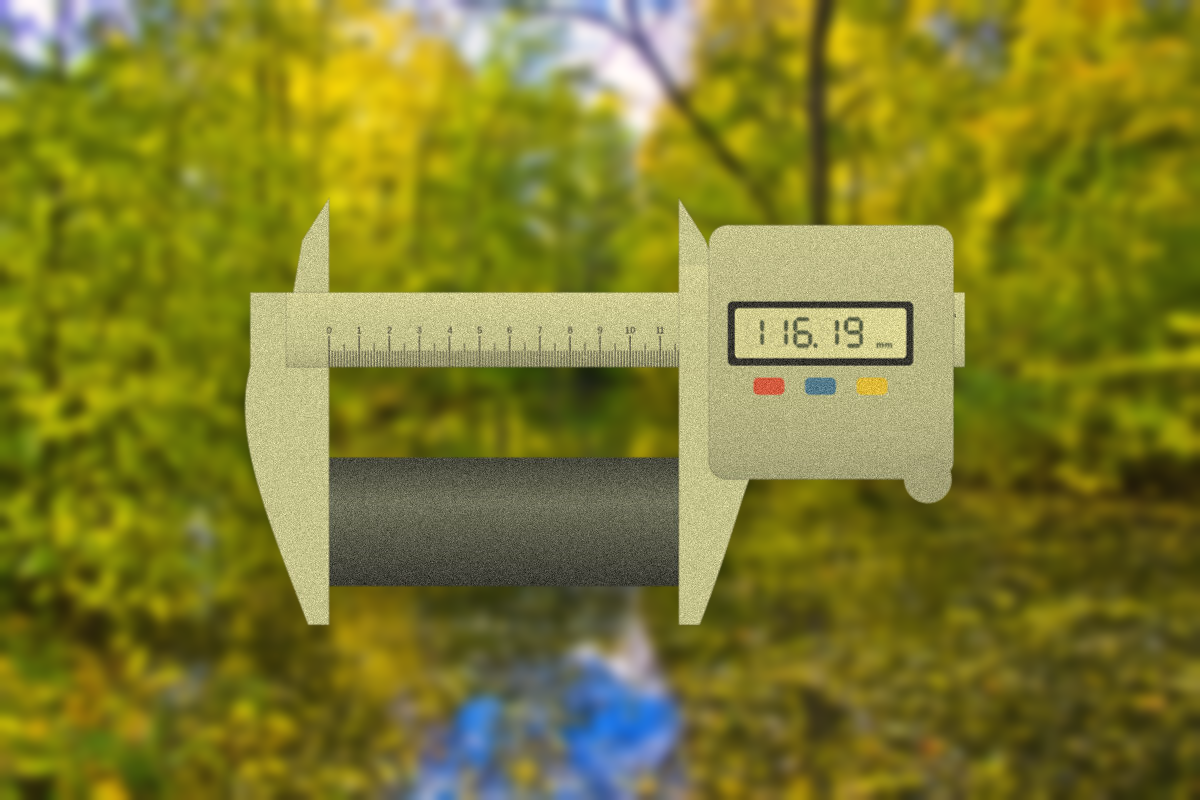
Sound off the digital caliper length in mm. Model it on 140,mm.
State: 116.19,mm
